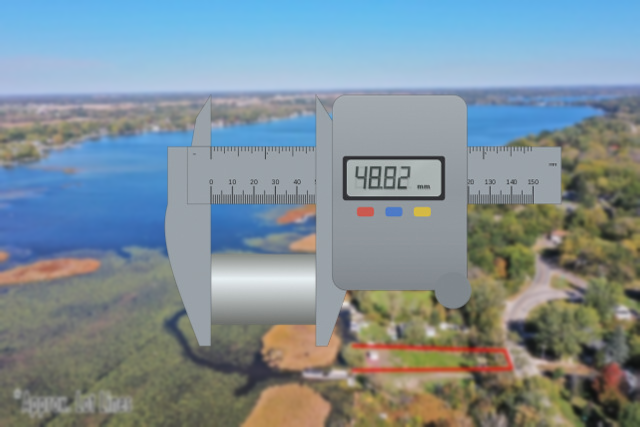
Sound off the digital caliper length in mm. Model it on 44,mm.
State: 48.82,mm
